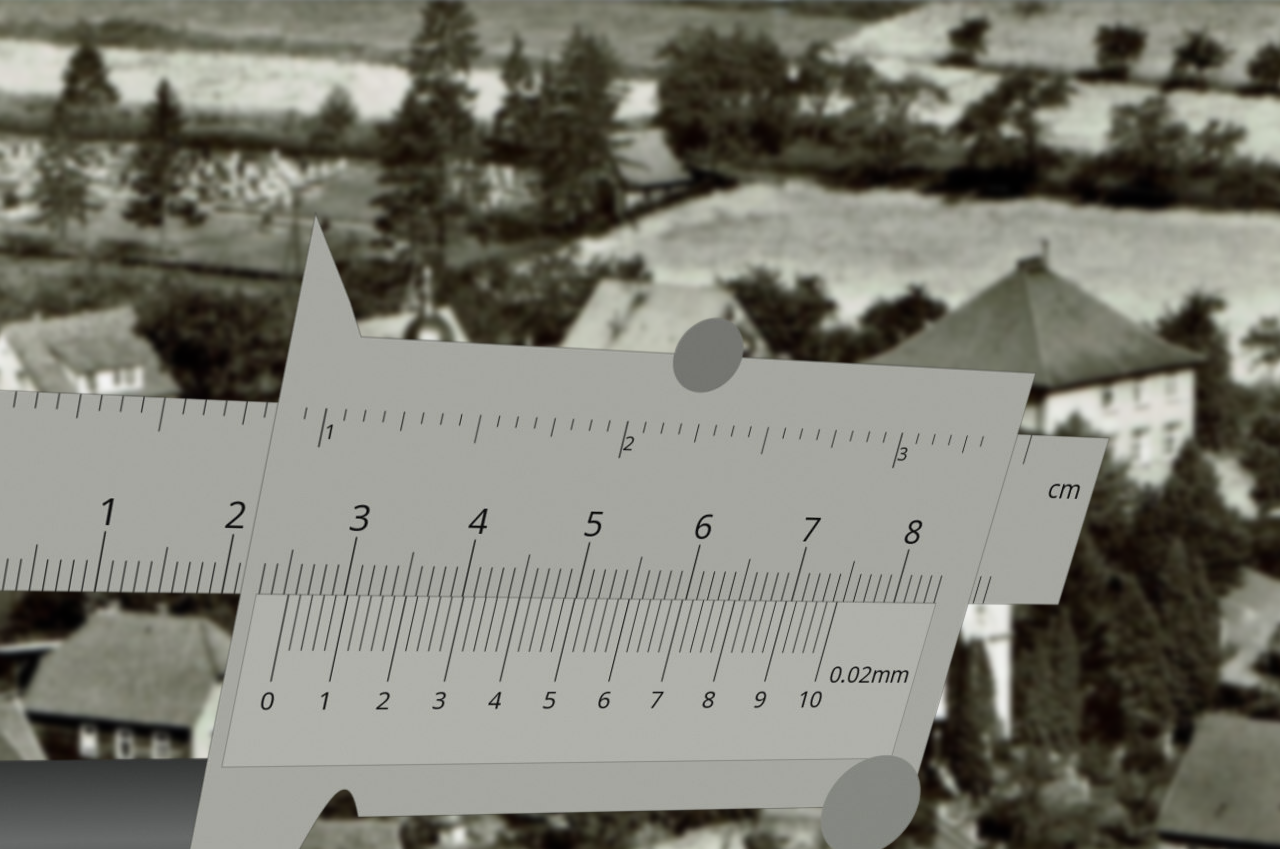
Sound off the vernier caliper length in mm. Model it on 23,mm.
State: 25.4,mm
